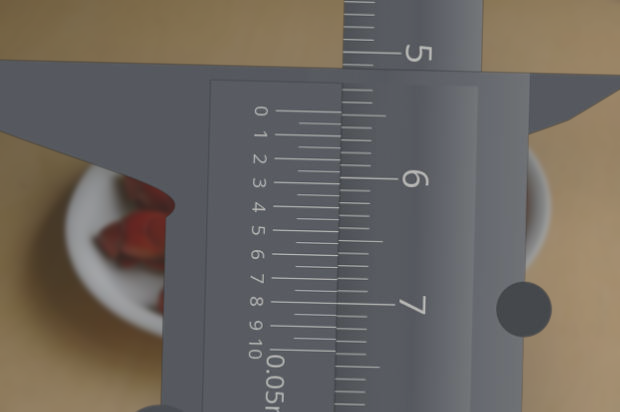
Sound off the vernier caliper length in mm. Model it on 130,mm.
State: 54.8,mm
